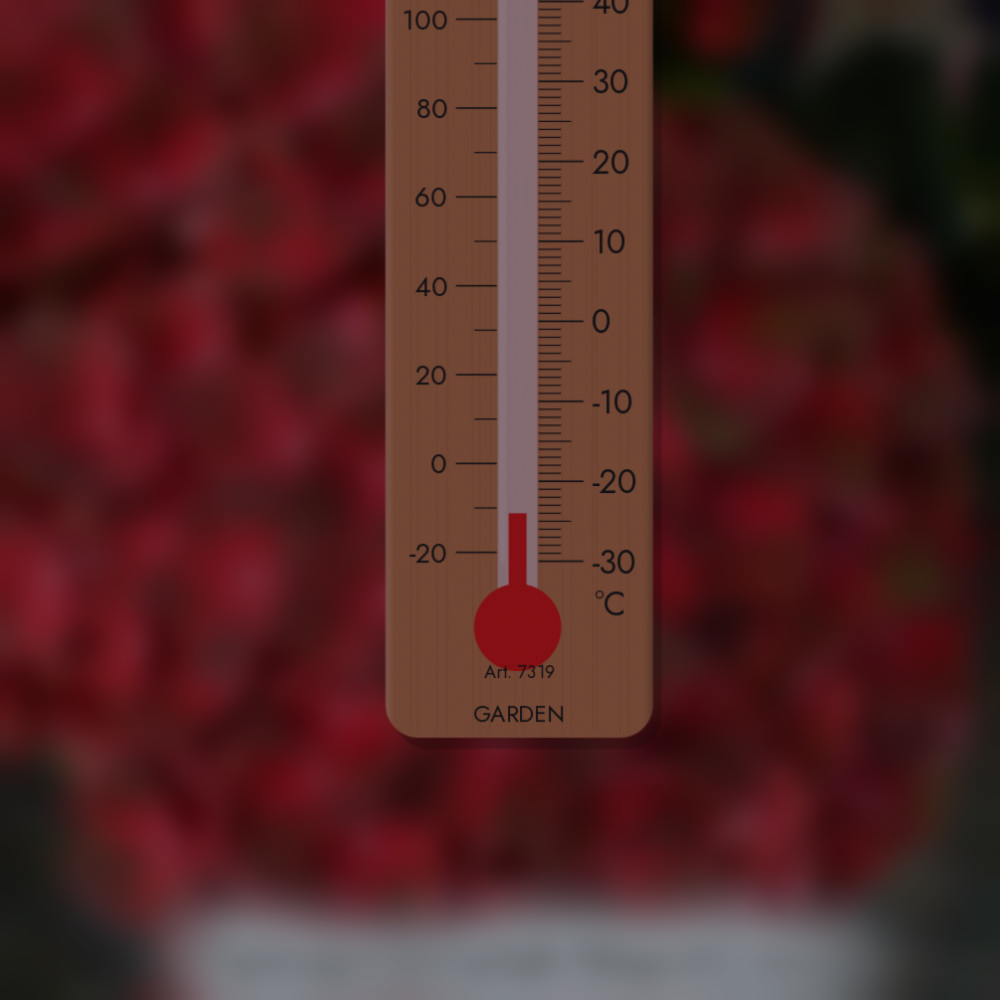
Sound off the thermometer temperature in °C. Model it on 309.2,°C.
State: -24,°C
